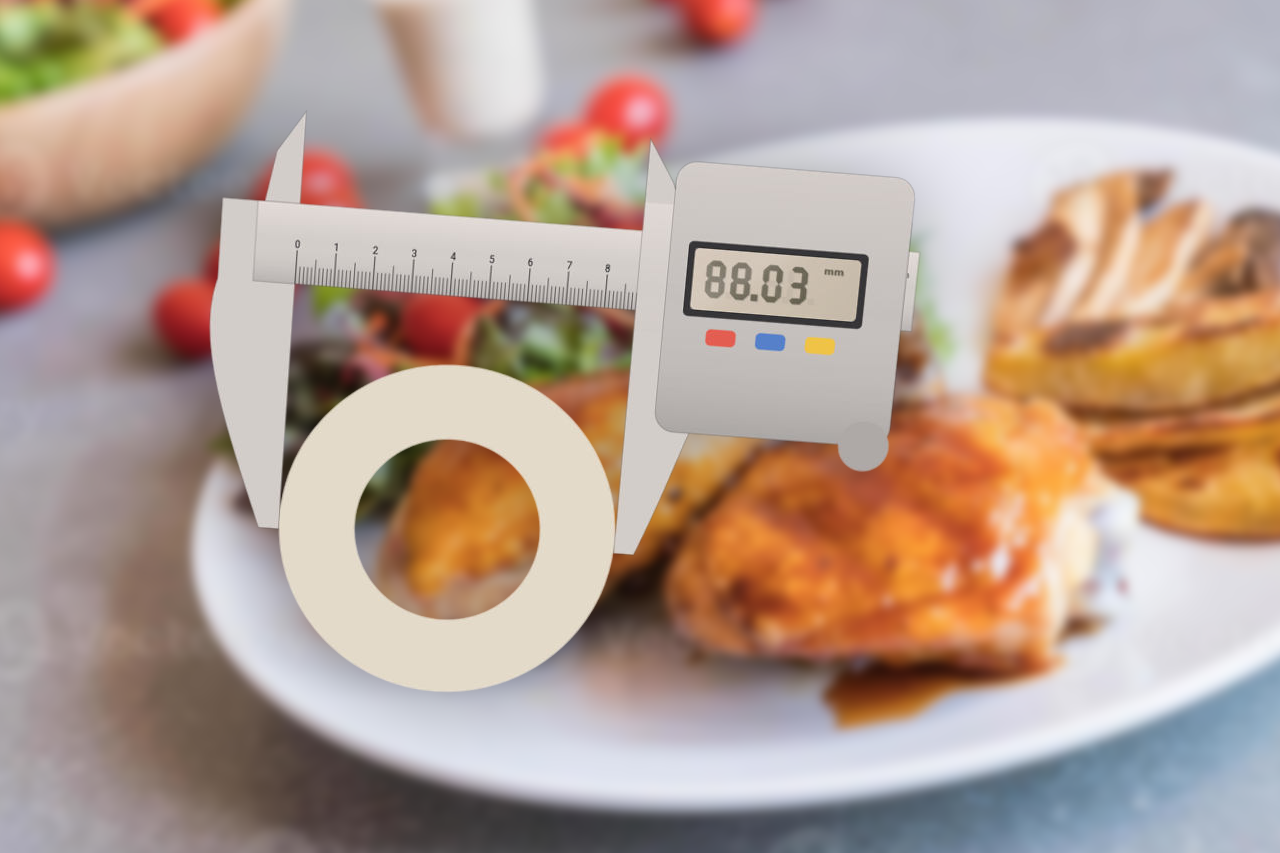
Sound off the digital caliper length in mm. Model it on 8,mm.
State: 88.03,mm
